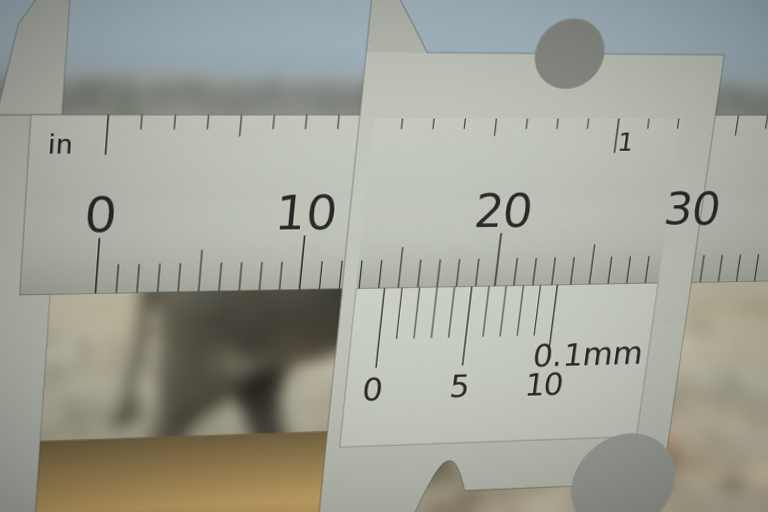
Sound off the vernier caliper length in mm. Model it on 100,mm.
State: 14.3,mm
